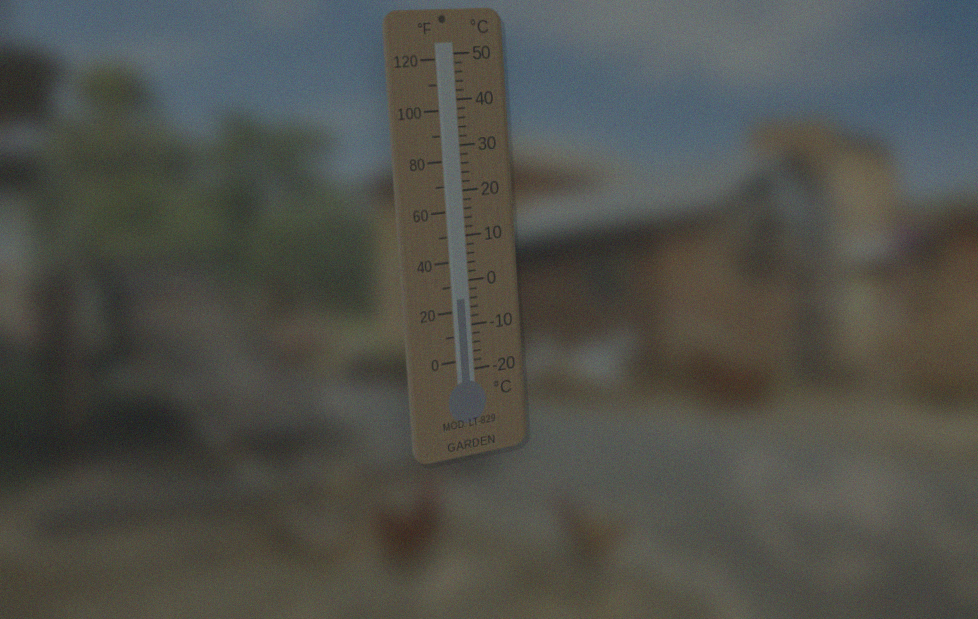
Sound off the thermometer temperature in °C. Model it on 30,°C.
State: -4,°C
